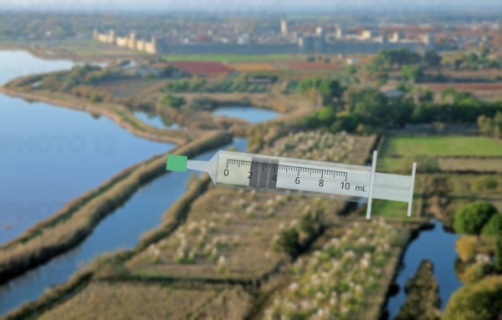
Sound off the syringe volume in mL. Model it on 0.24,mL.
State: 2,mL
